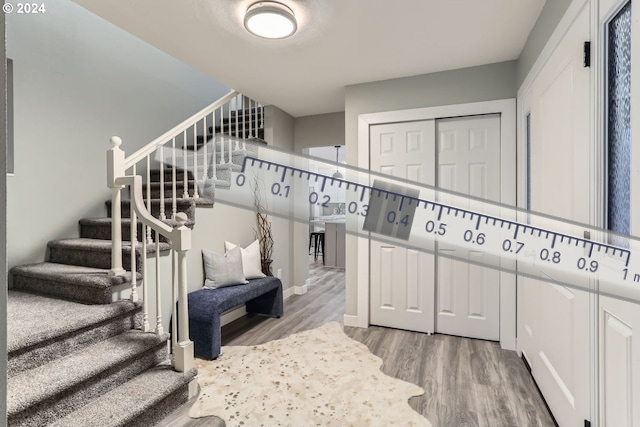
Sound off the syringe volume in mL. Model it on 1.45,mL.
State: 0.32,mL
